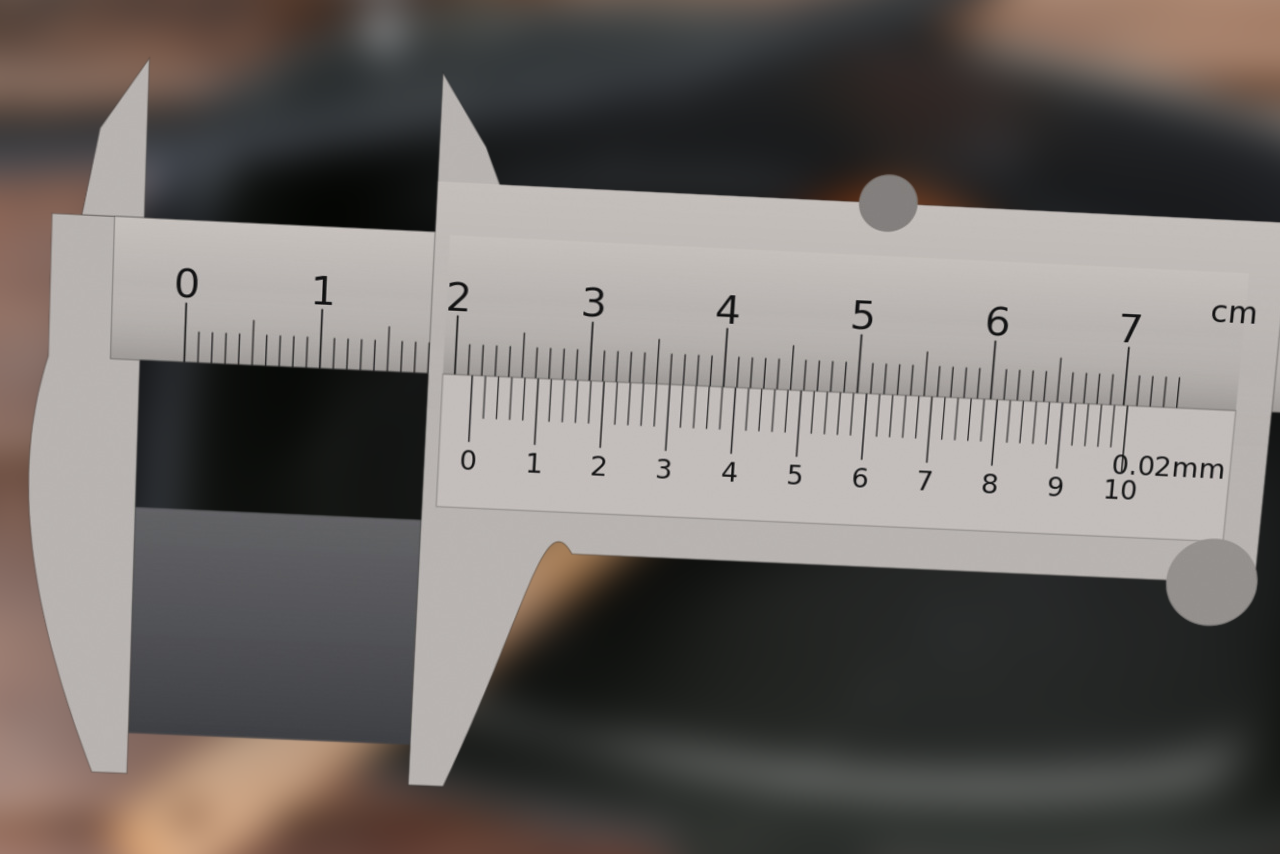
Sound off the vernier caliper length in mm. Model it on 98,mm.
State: 21.3,mm
